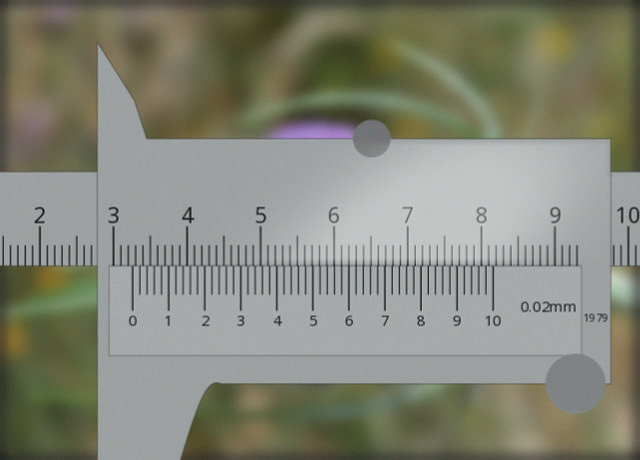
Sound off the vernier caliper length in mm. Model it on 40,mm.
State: 32.6,mm
